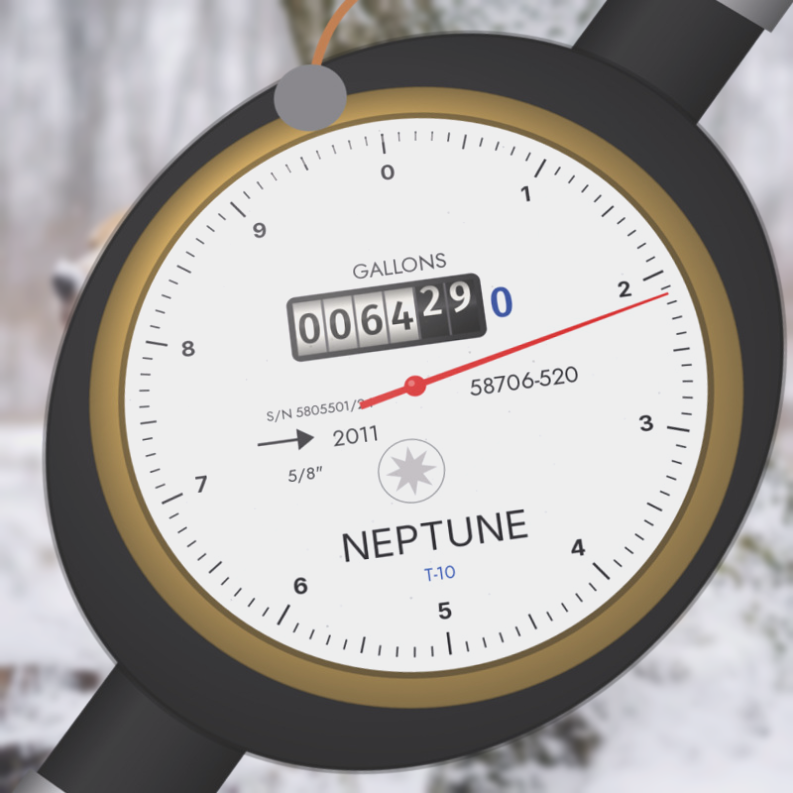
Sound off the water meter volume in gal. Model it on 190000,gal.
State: 64292.1,gal
